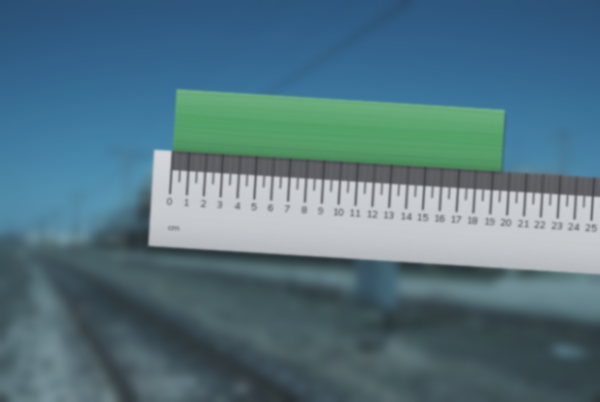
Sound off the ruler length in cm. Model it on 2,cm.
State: 19.5,cm
